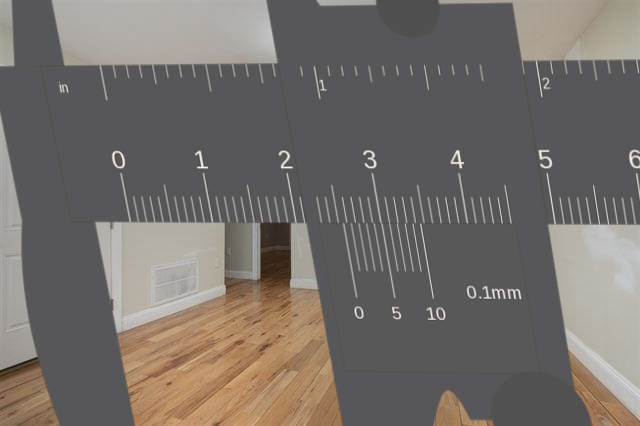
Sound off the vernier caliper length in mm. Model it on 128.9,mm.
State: 25.6,mm
